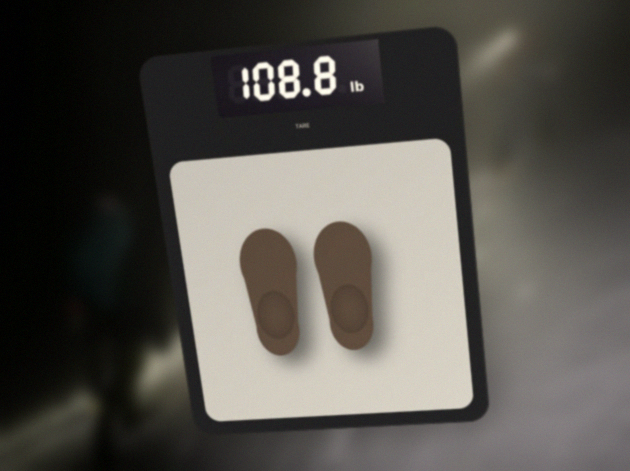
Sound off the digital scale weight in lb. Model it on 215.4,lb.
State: 108.8,lb
